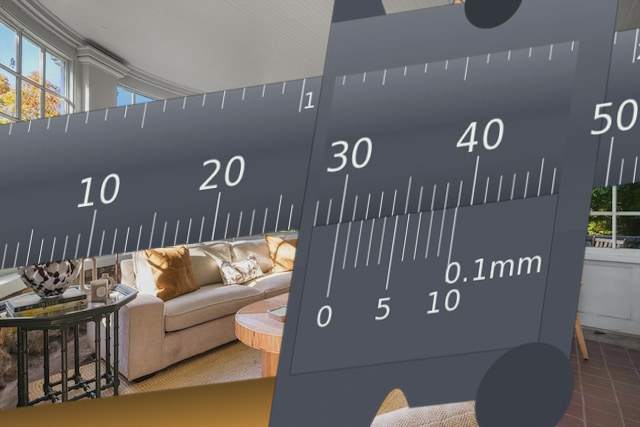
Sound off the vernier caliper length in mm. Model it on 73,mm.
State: 29.9,mm
